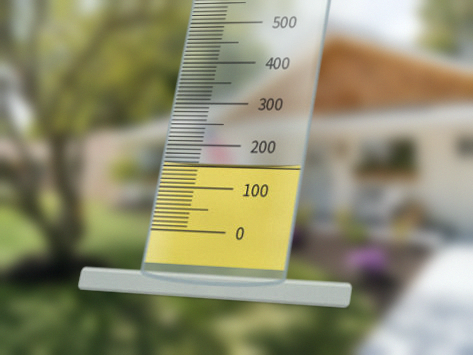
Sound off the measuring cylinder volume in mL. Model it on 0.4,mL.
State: 150,mL
